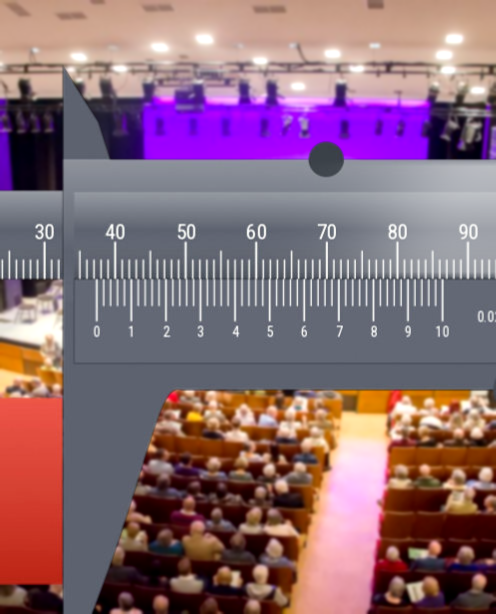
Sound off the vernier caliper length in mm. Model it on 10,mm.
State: 37.4,mm
